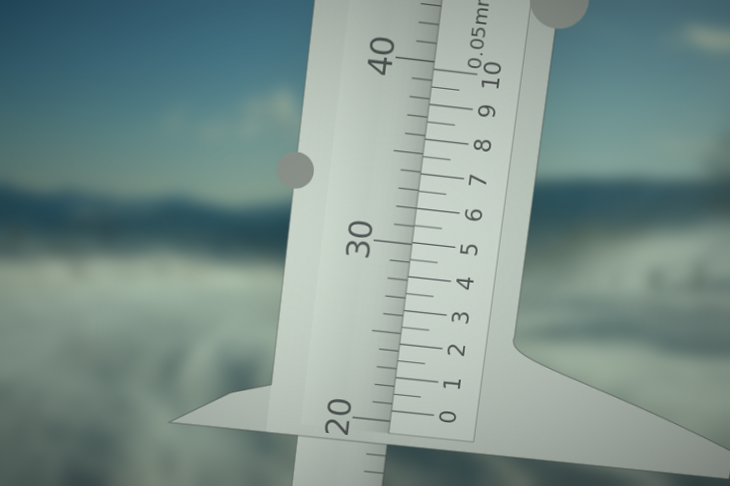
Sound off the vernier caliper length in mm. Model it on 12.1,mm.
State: 20.6,mm
